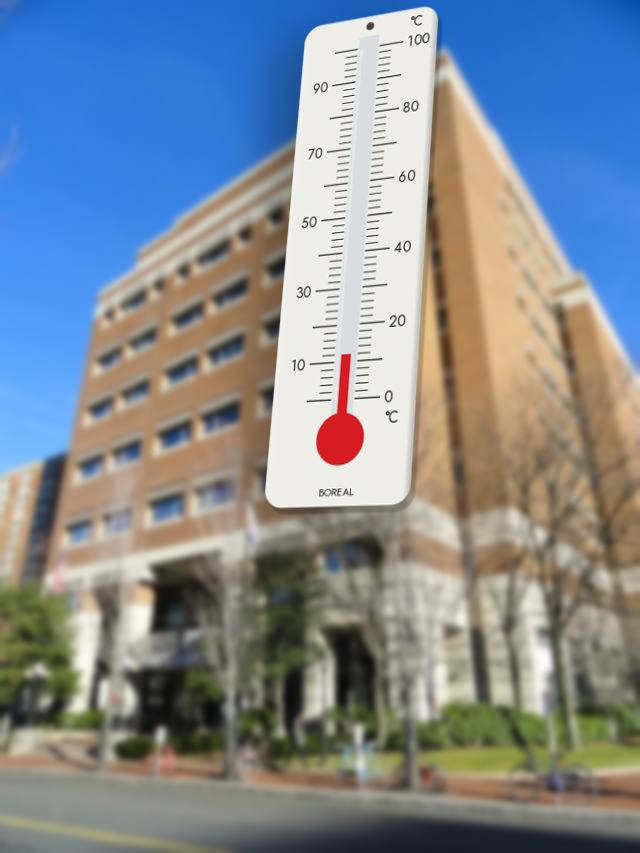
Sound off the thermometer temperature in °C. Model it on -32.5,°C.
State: 12,°C
